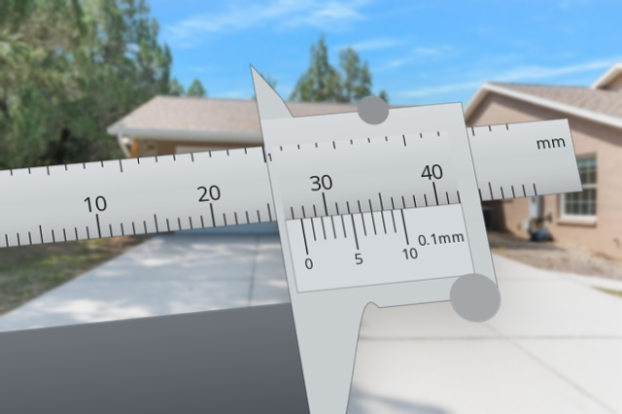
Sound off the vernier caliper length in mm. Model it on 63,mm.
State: 27.7,mm
